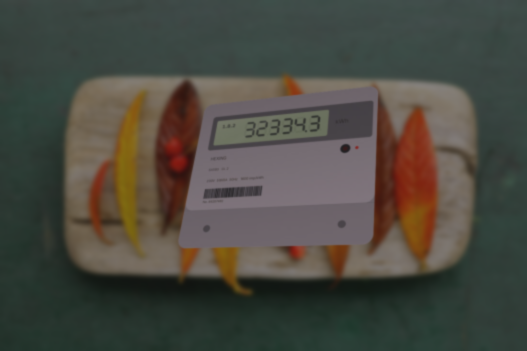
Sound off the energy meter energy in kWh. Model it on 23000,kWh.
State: 32334.3,kWh
